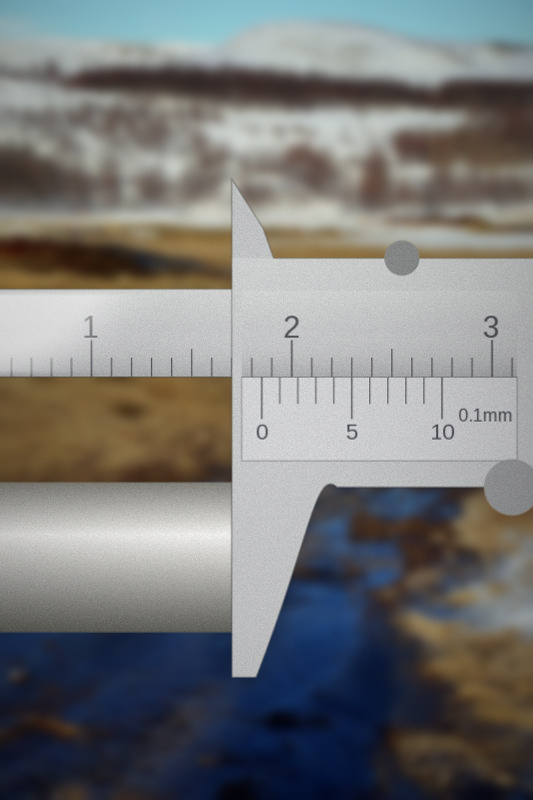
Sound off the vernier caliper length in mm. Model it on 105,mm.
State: 18.5,mm
